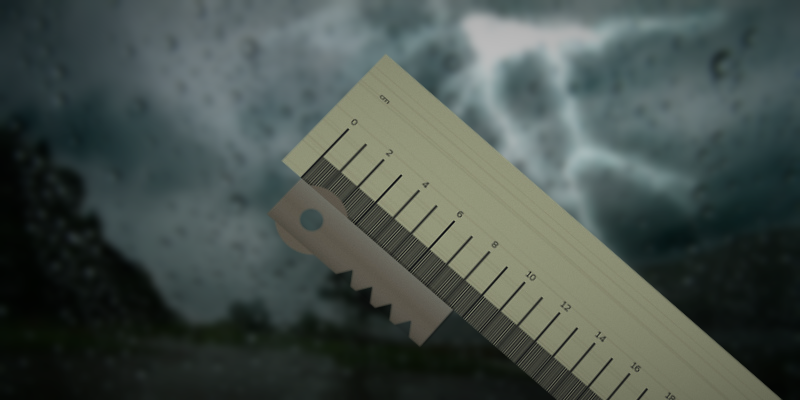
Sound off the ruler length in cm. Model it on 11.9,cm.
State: 8.5,cm
